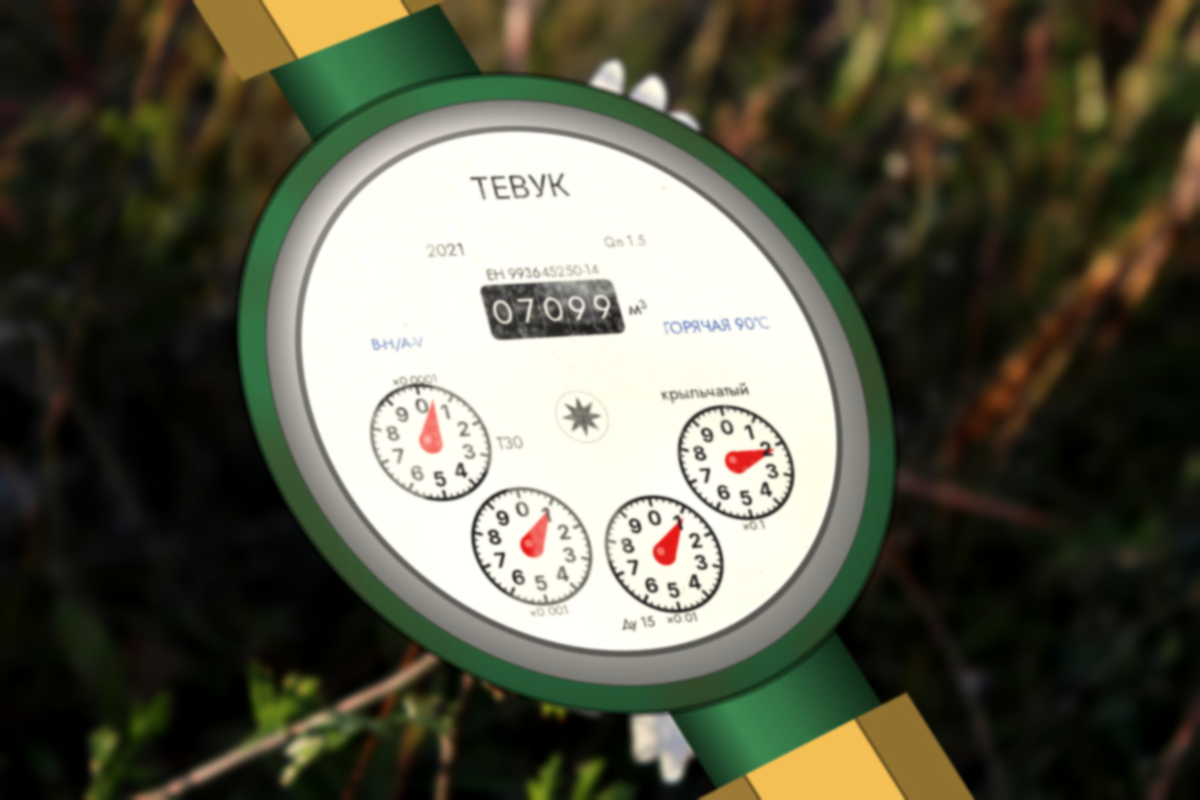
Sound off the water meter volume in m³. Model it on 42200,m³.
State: 7099.2110,m³
